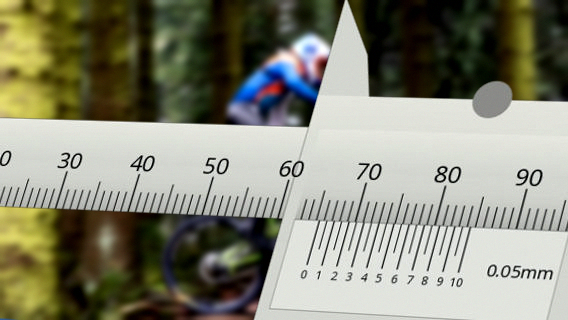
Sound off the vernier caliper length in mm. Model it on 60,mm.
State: 65.4,mm
